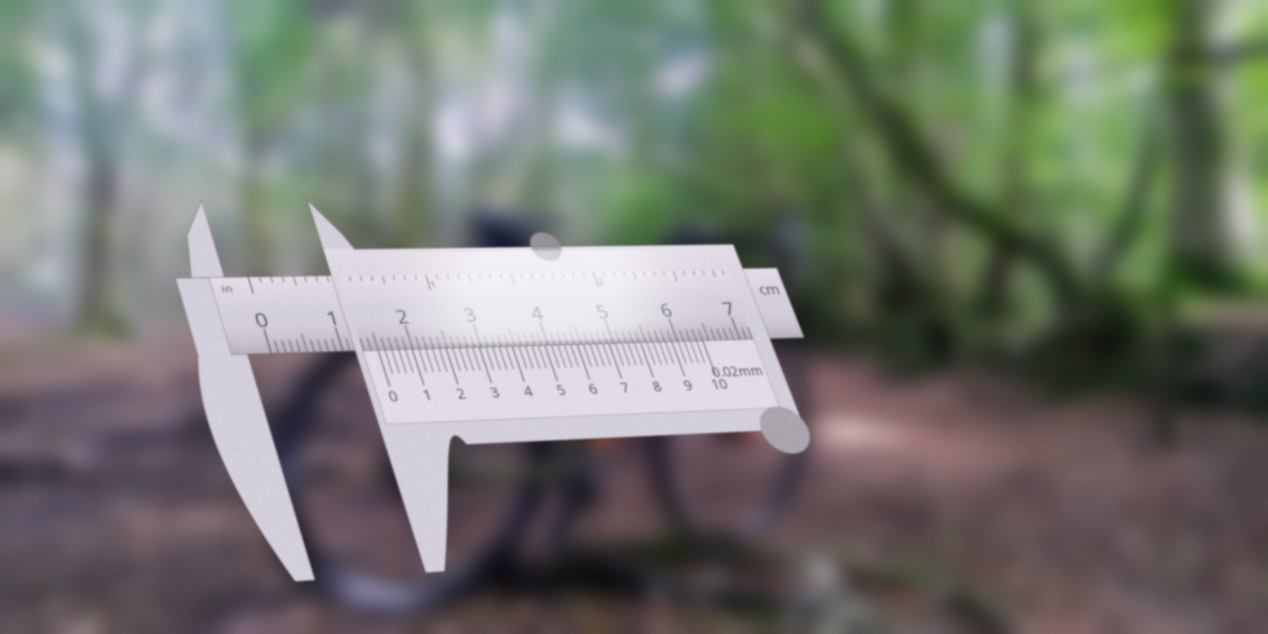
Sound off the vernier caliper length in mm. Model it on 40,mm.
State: 15.0,mm
